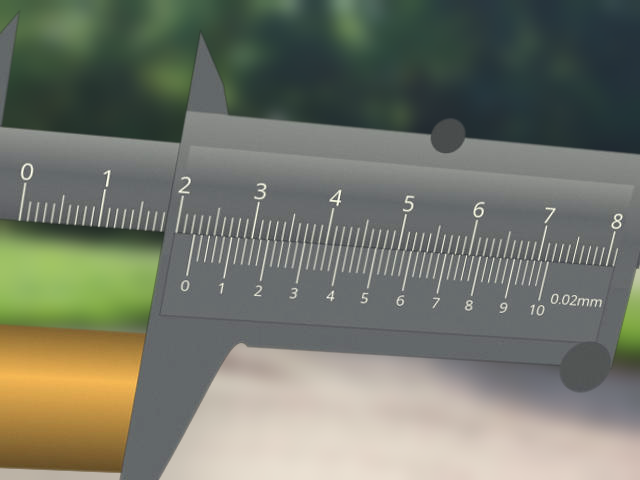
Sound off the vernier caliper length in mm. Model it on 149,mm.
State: 22.4,mm
